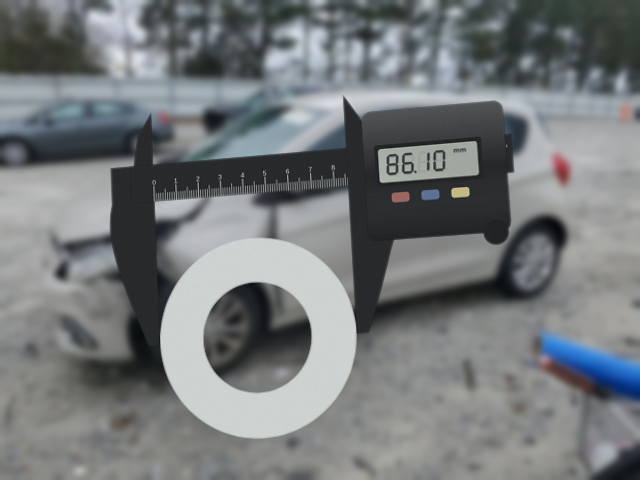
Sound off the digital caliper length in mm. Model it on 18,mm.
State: 86.10,mm
